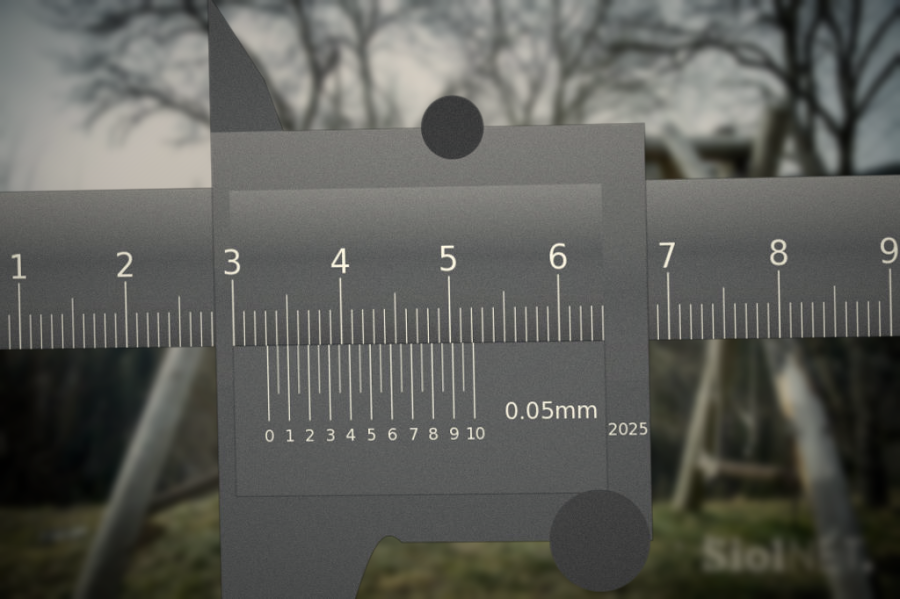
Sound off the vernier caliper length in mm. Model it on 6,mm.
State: 33.1,mm
